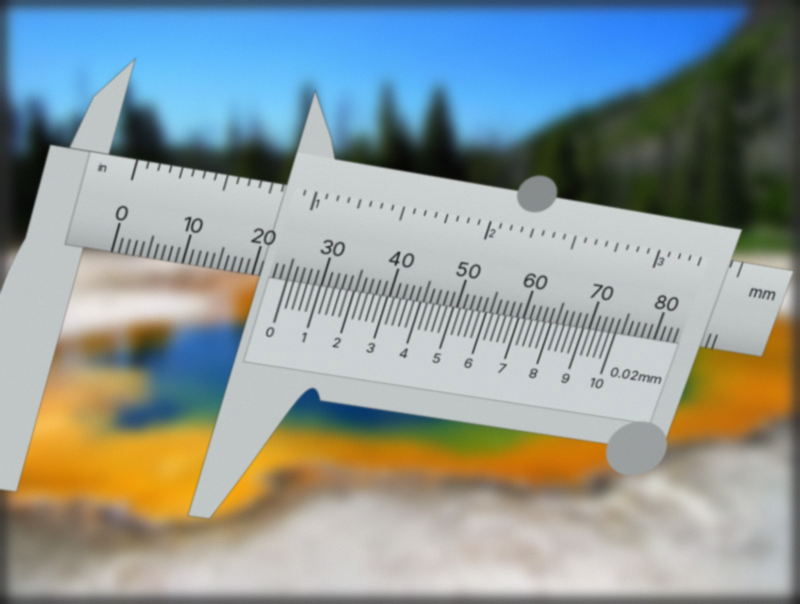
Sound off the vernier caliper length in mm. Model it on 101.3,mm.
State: 25.0,mm
